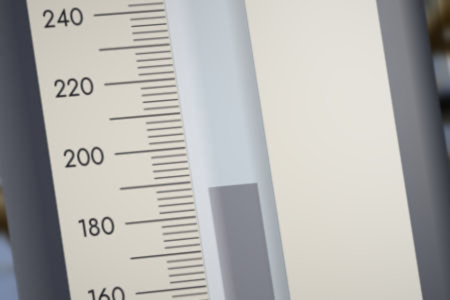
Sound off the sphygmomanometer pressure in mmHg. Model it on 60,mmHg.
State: 188,mmHg
